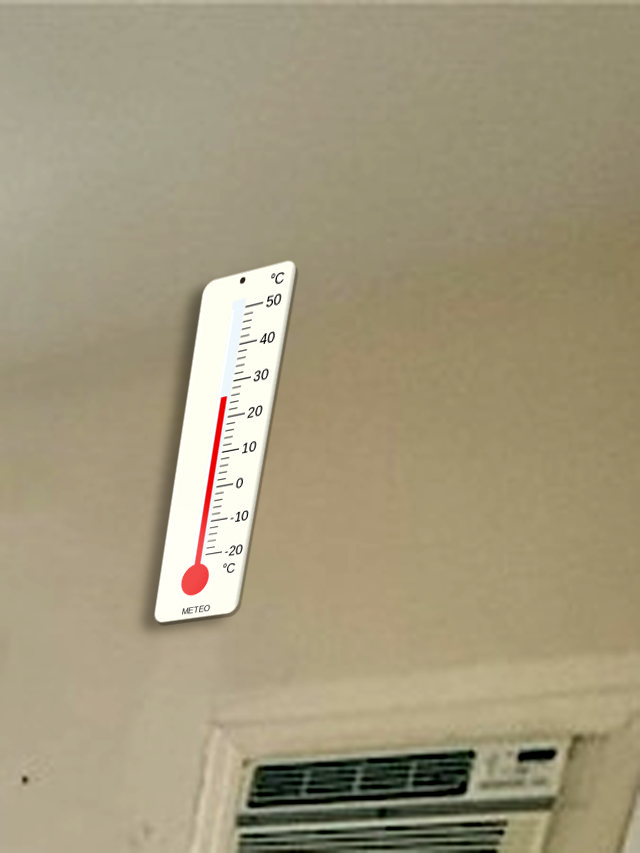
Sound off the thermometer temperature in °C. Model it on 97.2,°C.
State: 26,°C
